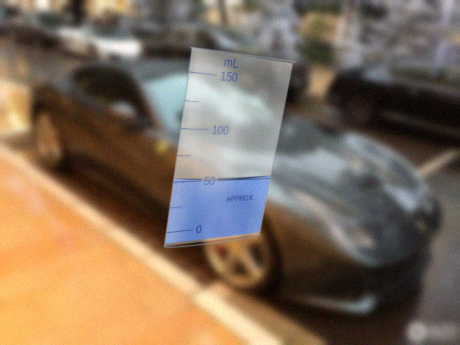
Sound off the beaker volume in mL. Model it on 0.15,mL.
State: 50,mL
